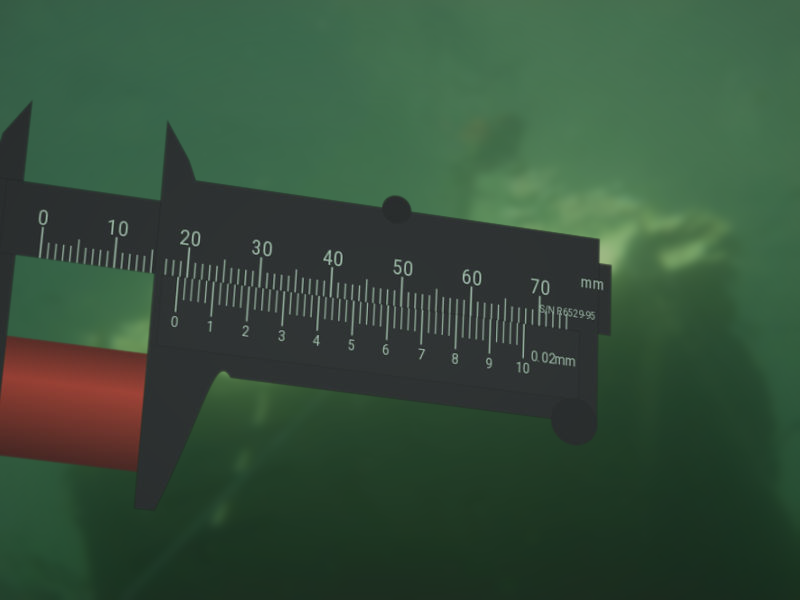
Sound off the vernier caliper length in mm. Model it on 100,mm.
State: 18.8,mm
